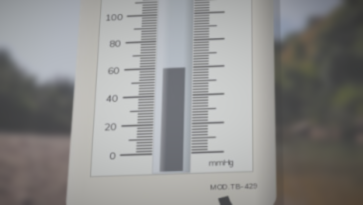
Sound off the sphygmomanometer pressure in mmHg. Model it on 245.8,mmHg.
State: 60,mmHg
